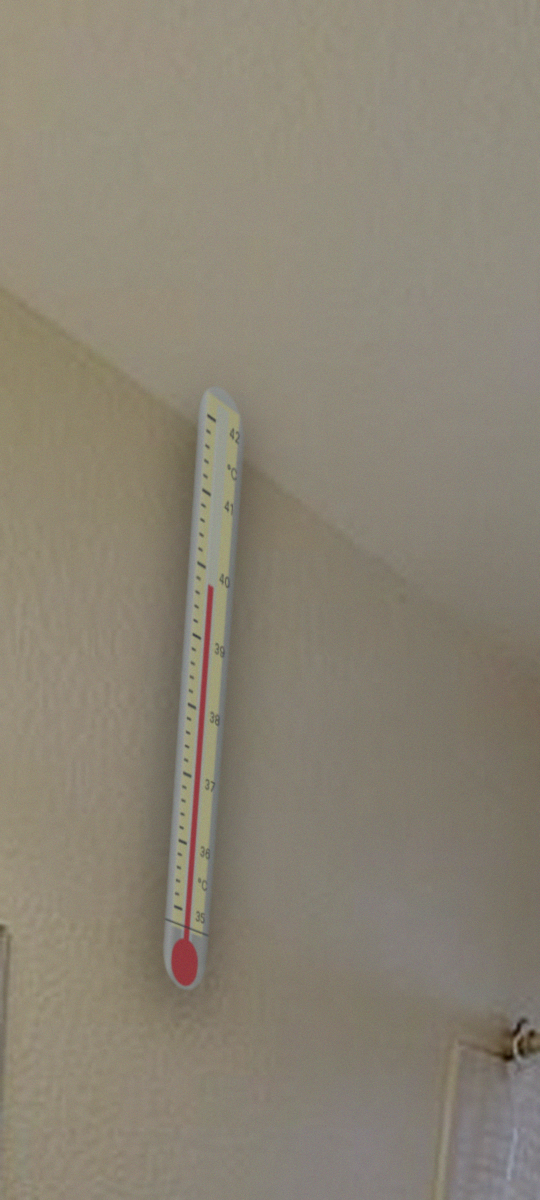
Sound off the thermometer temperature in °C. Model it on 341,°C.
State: 39.8,°C
